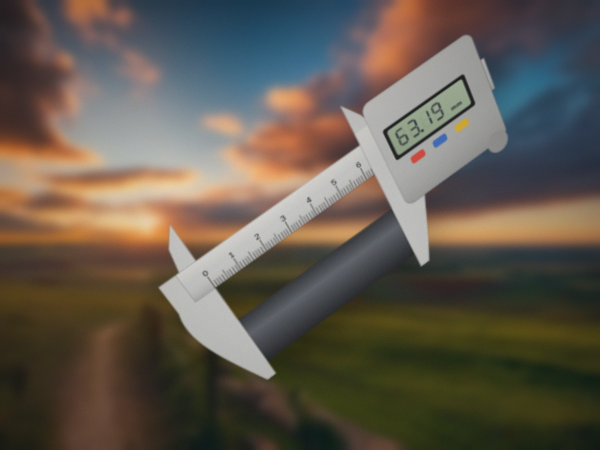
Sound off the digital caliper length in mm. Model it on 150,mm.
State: 63.19,mm
